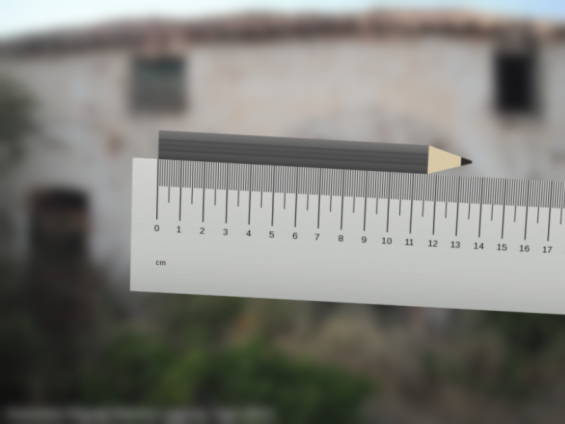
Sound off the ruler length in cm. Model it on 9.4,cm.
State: 13.5,cm
